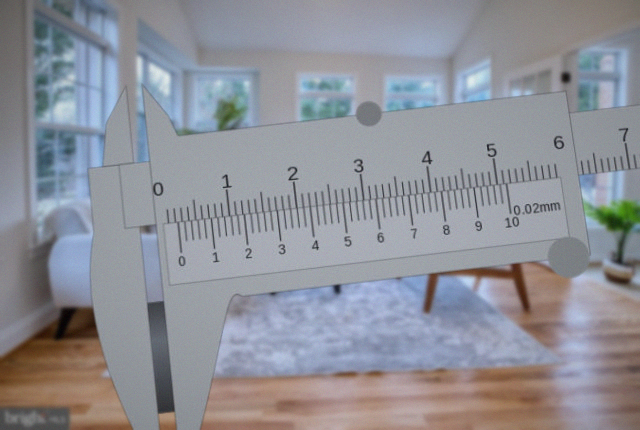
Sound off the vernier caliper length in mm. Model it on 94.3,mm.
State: 2.4,mm
